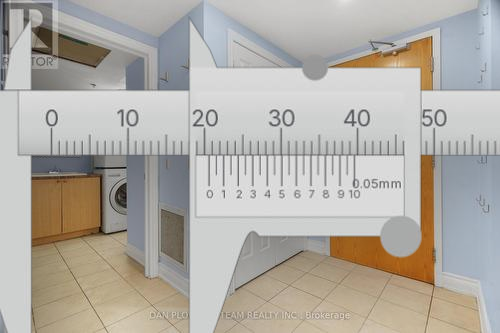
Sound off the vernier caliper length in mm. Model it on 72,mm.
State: 20.6,mm
